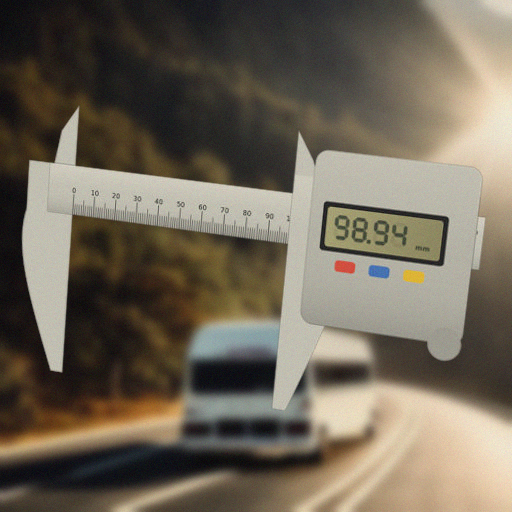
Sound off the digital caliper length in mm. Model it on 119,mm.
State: 98.94,mm
